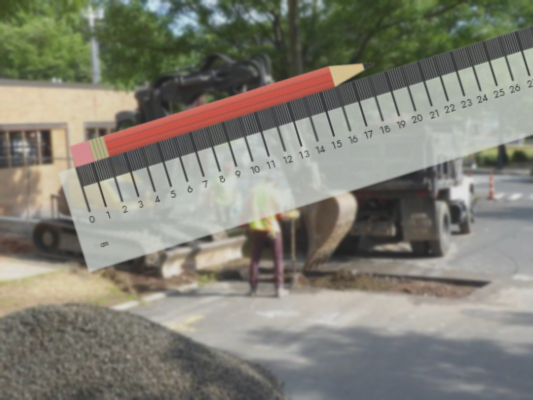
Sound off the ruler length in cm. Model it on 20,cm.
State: 18.5,cm
